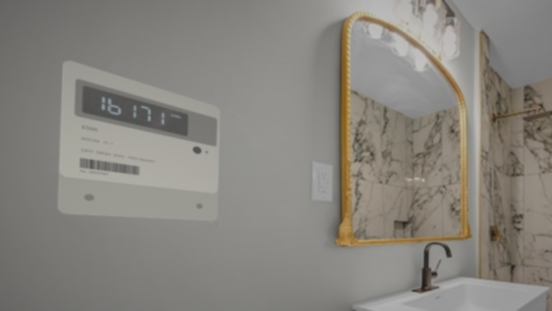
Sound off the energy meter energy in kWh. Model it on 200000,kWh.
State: 16171,kWh
